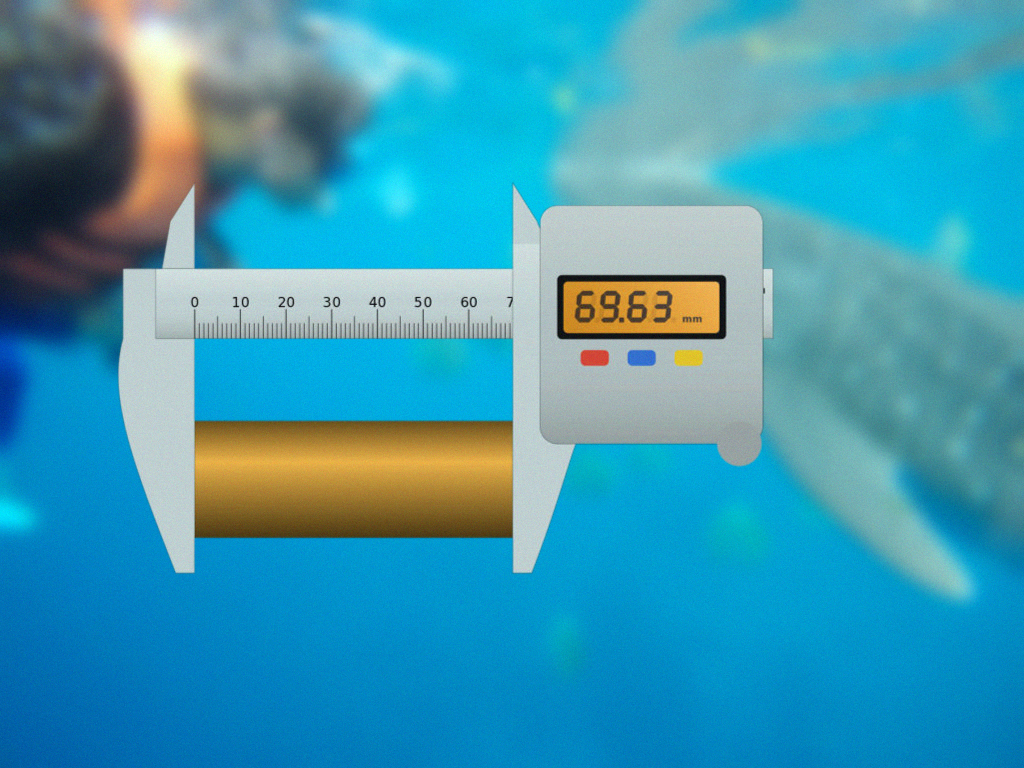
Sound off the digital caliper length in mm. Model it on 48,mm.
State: 69.63,mm
